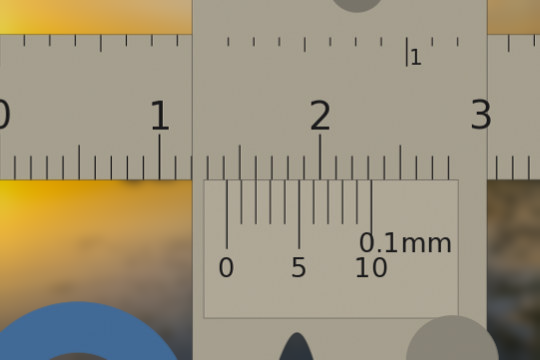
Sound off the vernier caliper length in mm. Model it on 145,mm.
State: 14.2,mm
